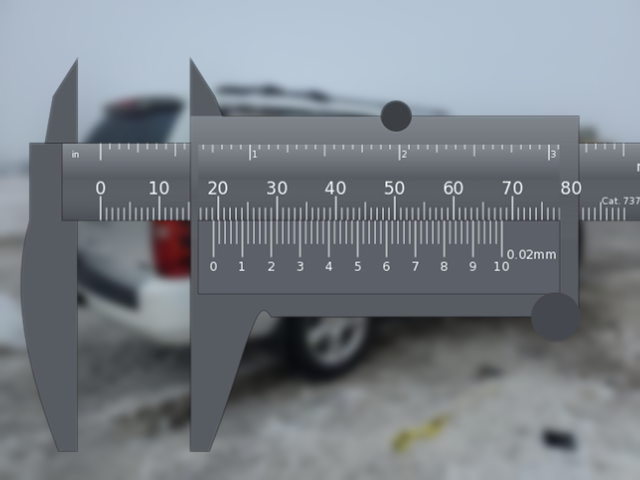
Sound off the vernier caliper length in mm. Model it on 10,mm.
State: 19.2,mm
